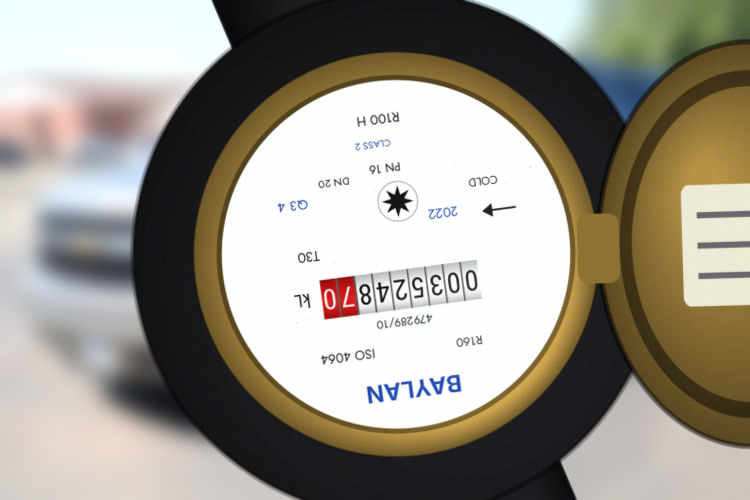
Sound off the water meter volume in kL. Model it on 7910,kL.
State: 35248.70,kL
